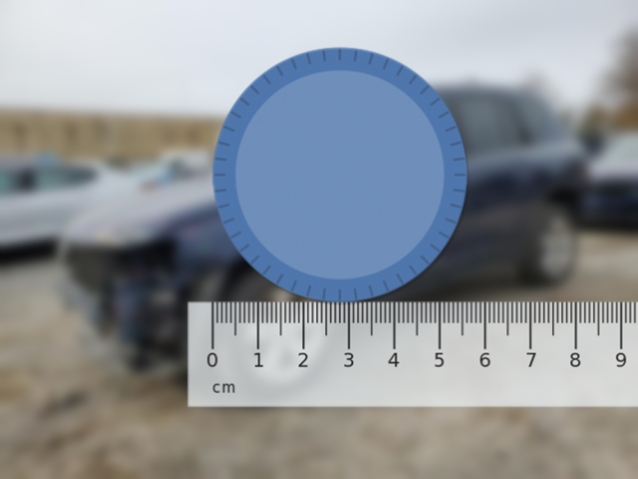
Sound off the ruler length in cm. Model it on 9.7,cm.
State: 5.6,cm
